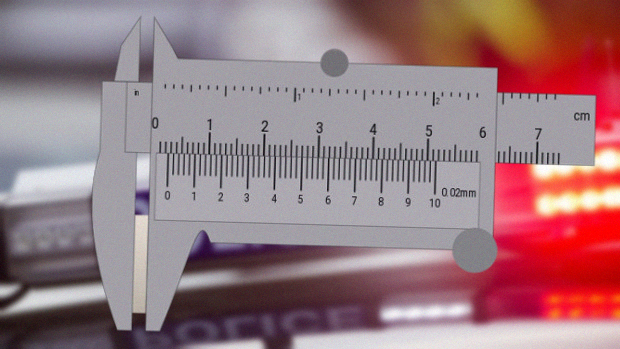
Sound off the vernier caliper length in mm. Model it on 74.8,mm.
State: 2.5,mm
